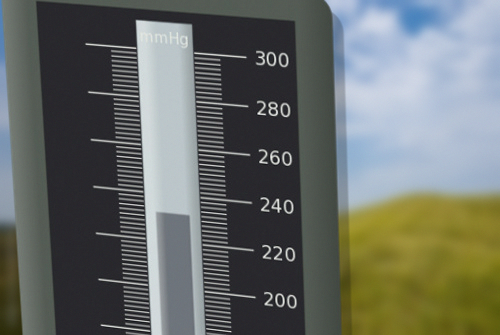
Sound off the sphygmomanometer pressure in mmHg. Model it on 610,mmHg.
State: 232,mmHg
